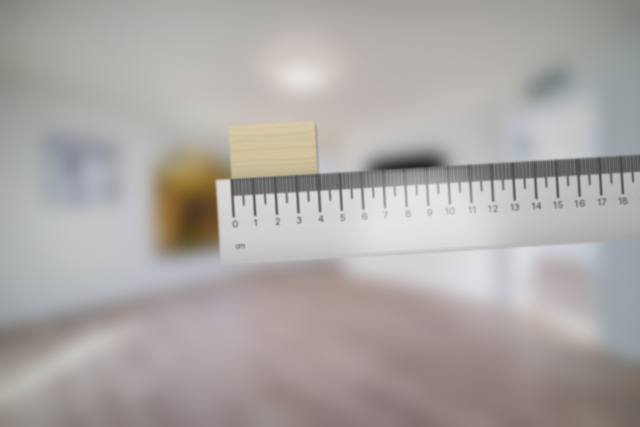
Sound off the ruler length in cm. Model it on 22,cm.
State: 4,cm
